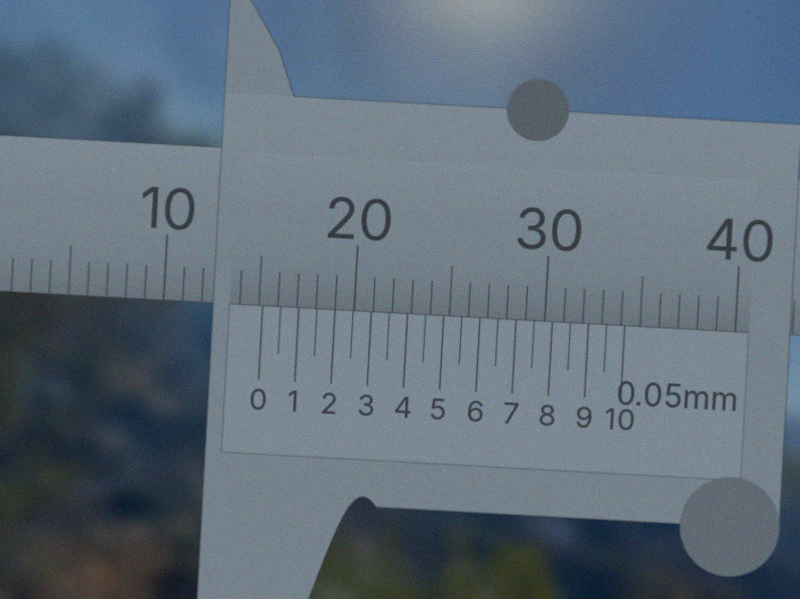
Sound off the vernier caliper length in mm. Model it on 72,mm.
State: 15.2,mm
